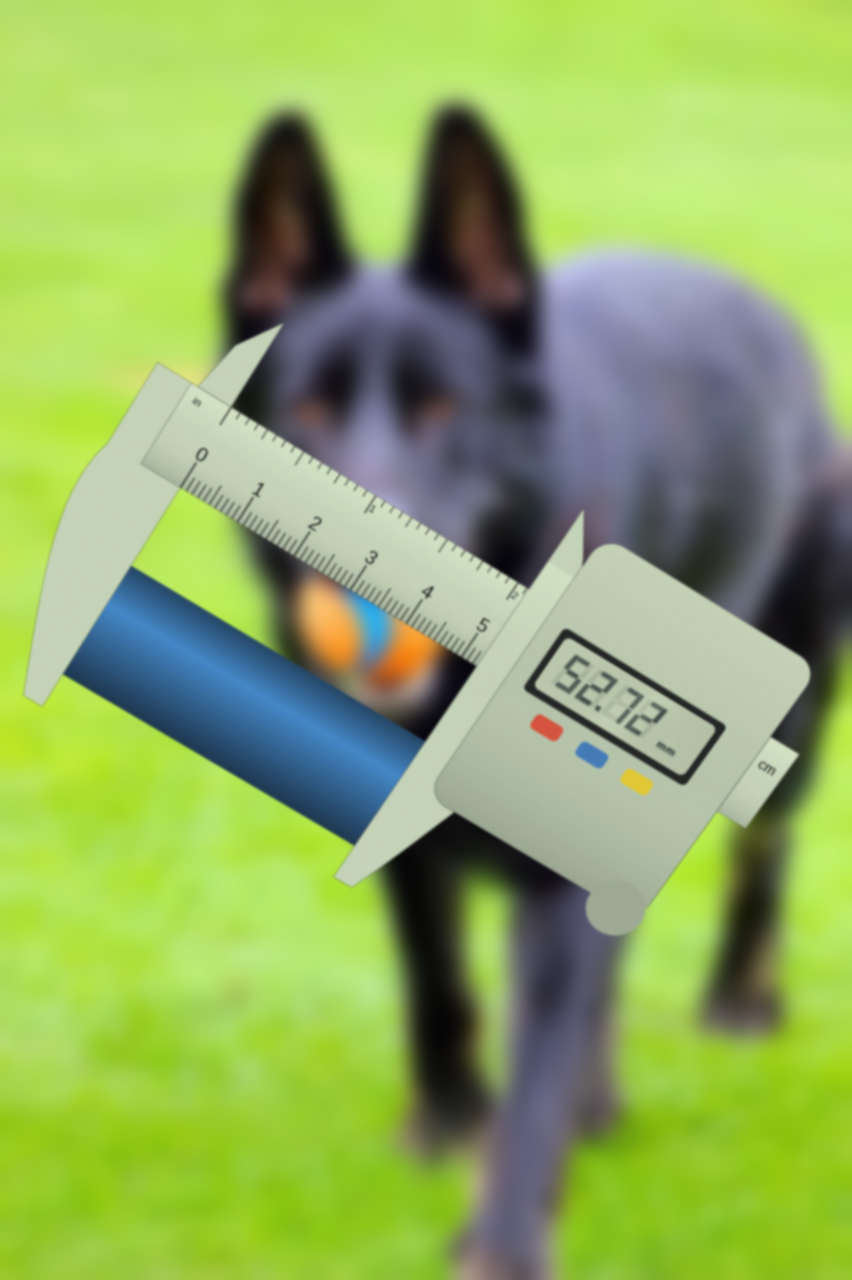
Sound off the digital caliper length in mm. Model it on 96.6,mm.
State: 52.72,mm
